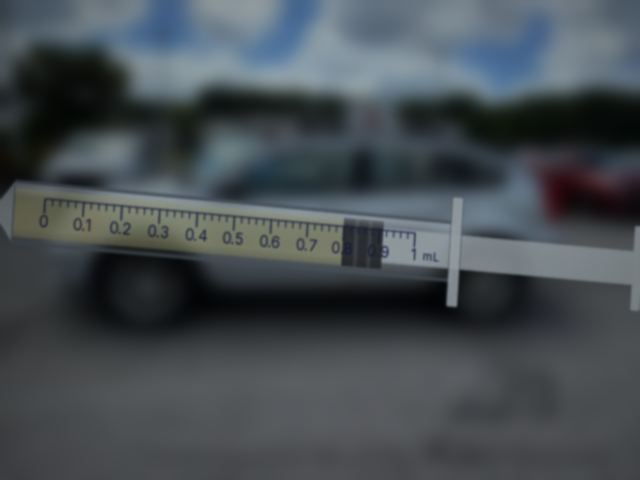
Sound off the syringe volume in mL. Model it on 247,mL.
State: 0.8,mL
